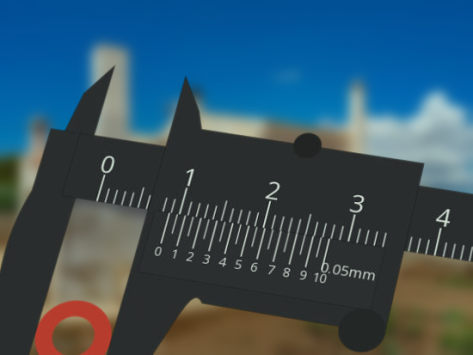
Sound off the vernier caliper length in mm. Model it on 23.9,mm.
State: 8.8,mm
